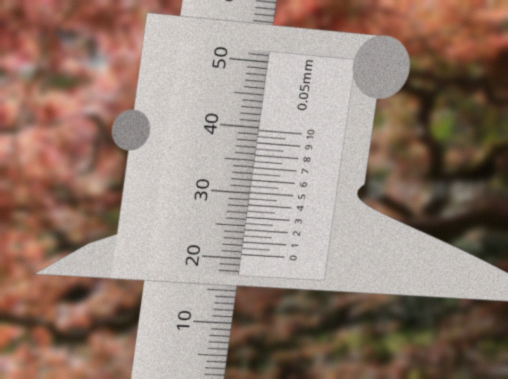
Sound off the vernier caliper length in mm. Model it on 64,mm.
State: 20.6,mm
